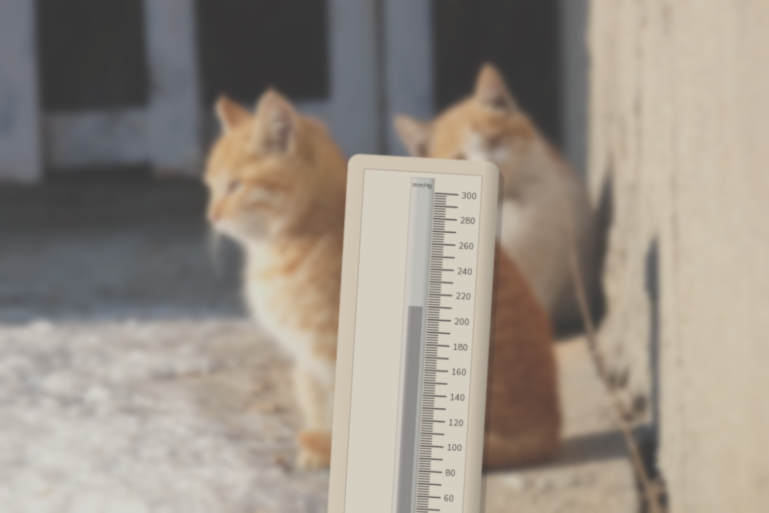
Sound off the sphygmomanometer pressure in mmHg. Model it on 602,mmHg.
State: 210,mmHg
